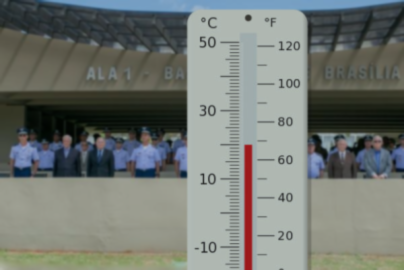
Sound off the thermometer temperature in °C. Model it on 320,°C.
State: 20,°C
